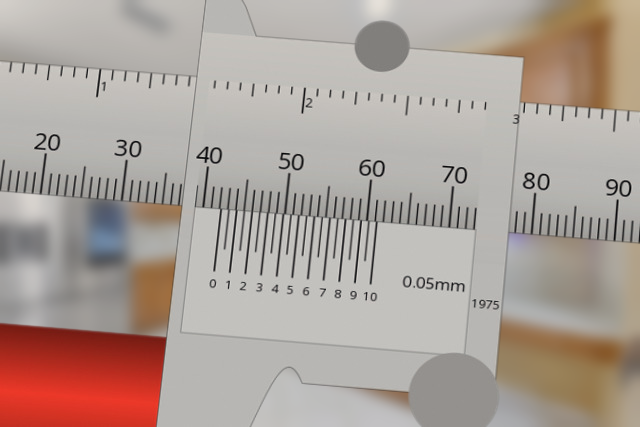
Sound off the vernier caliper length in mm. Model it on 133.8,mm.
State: 42.2,mm
